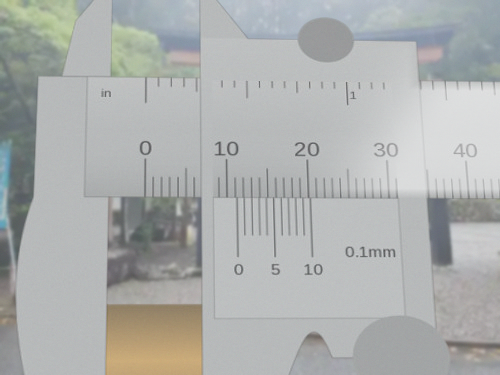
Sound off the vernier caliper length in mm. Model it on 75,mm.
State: 11.2,mm
